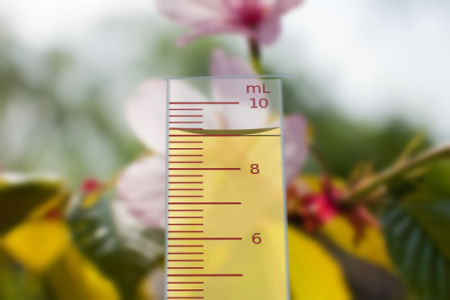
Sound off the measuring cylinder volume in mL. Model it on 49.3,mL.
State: 9,mL
